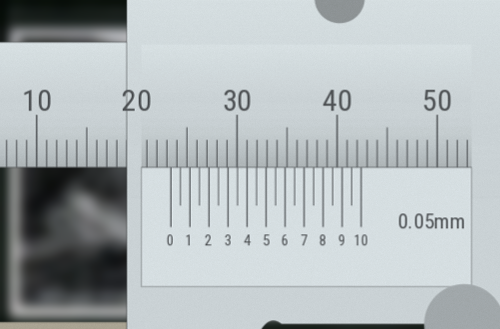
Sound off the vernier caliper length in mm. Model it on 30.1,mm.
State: 23.4,mm
